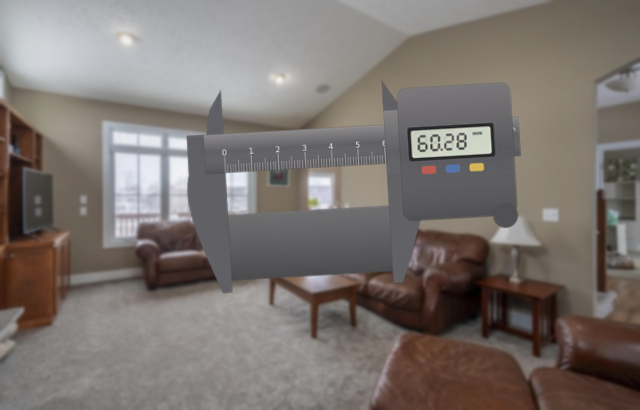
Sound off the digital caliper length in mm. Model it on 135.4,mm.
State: 60.28,mm
